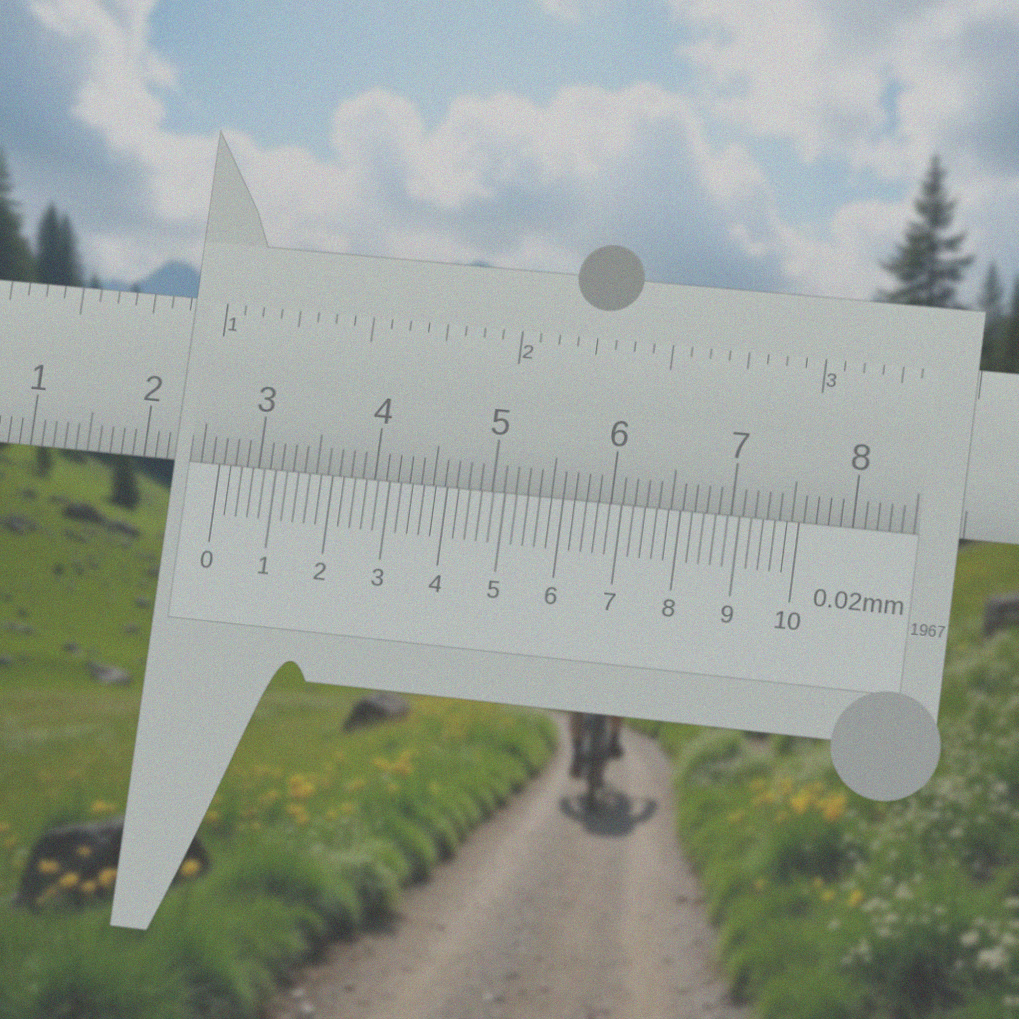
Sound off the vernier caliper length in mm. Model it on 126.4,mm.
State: 26.6,mm
